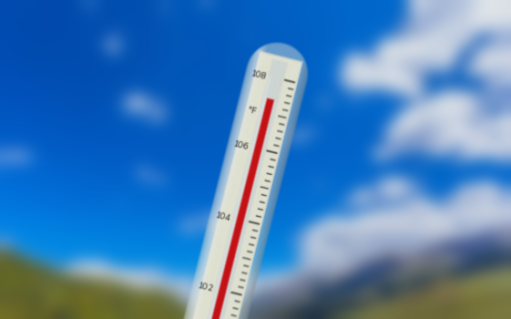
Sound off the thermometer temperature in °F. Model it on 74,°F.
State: 107.4,°F
